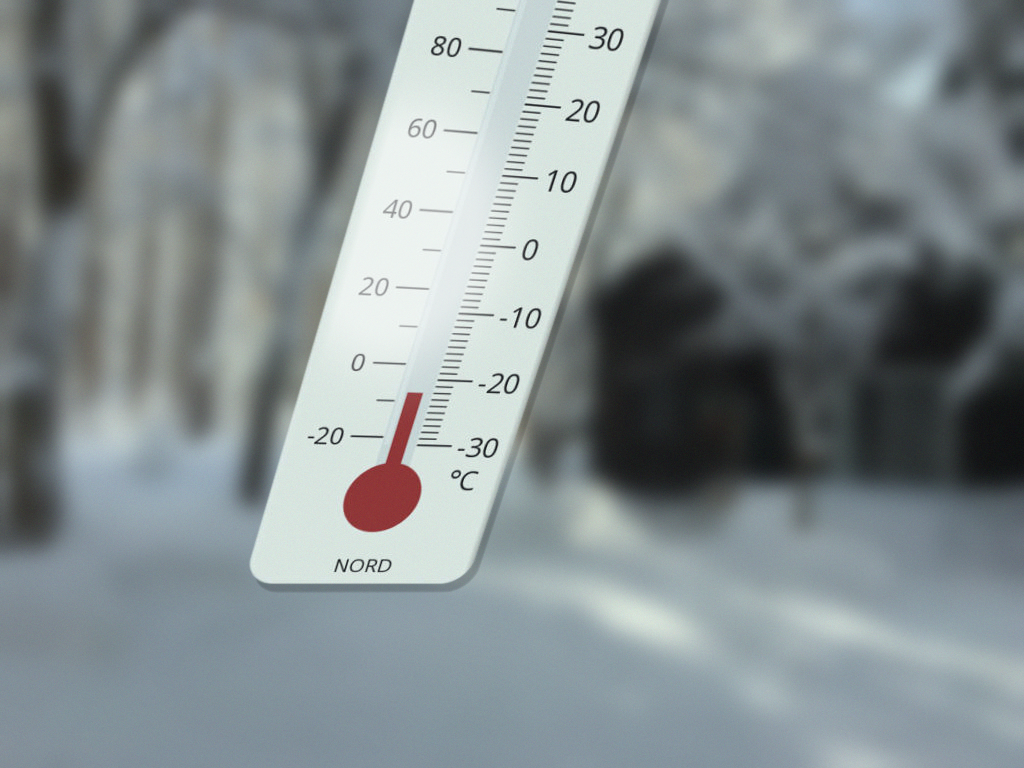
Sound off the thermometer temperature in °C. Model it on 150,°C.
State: -22,°C
